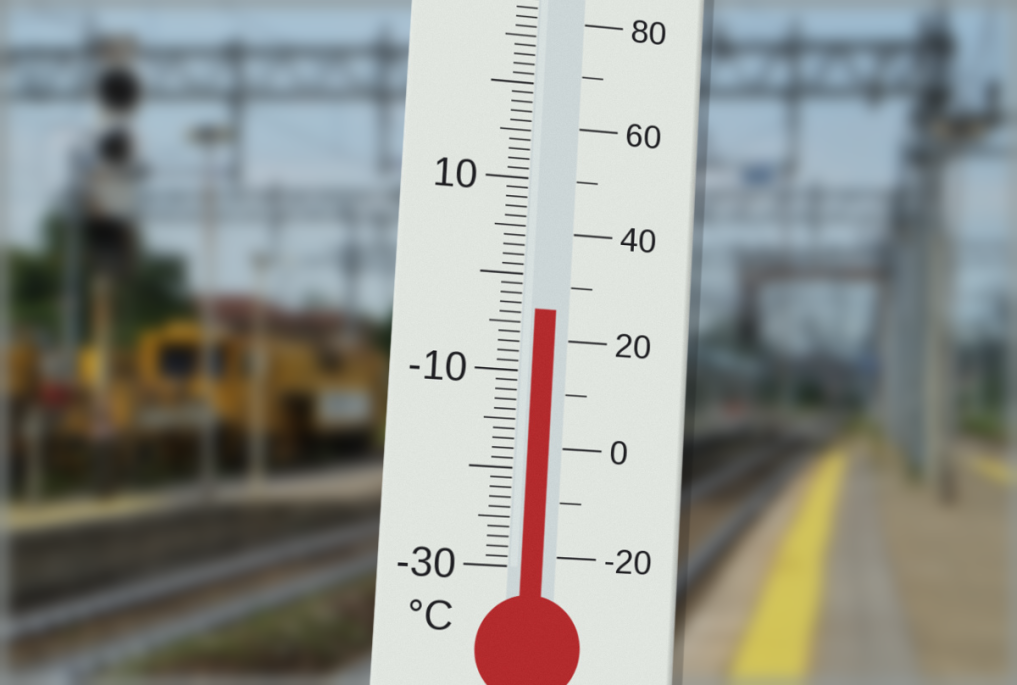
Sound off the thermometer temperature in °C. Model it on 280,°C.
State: -3.5,°C
